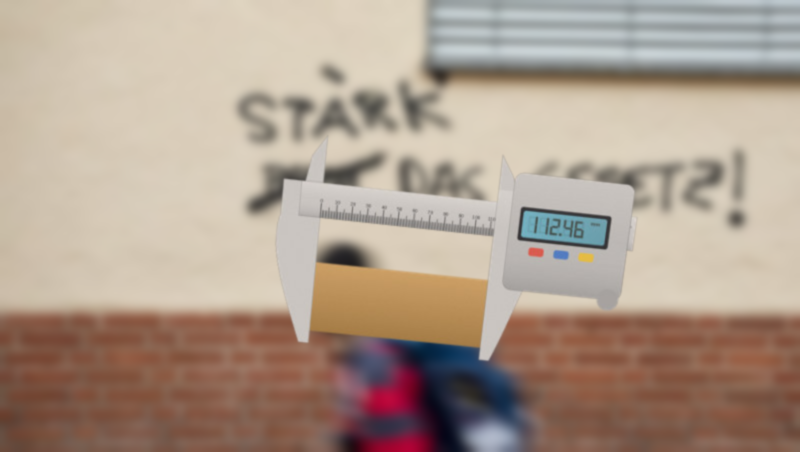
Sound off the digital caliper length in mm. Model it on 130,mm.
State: 112.46,mm
